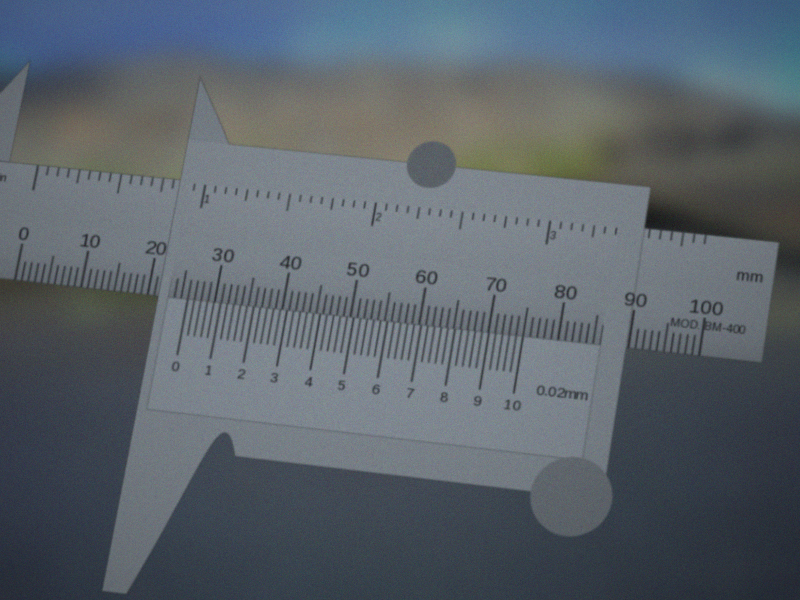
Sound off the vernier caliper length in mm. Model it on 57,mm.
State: 26.0,mm
